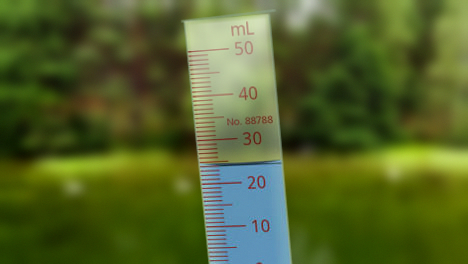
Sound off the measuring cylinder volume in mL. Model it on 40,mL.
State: 24,mL
